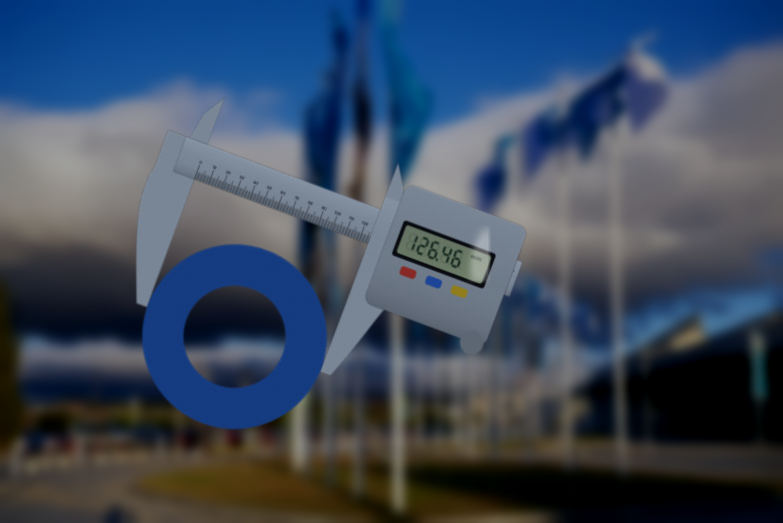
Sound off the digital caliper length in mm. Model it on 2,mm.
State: 126.46,mm
